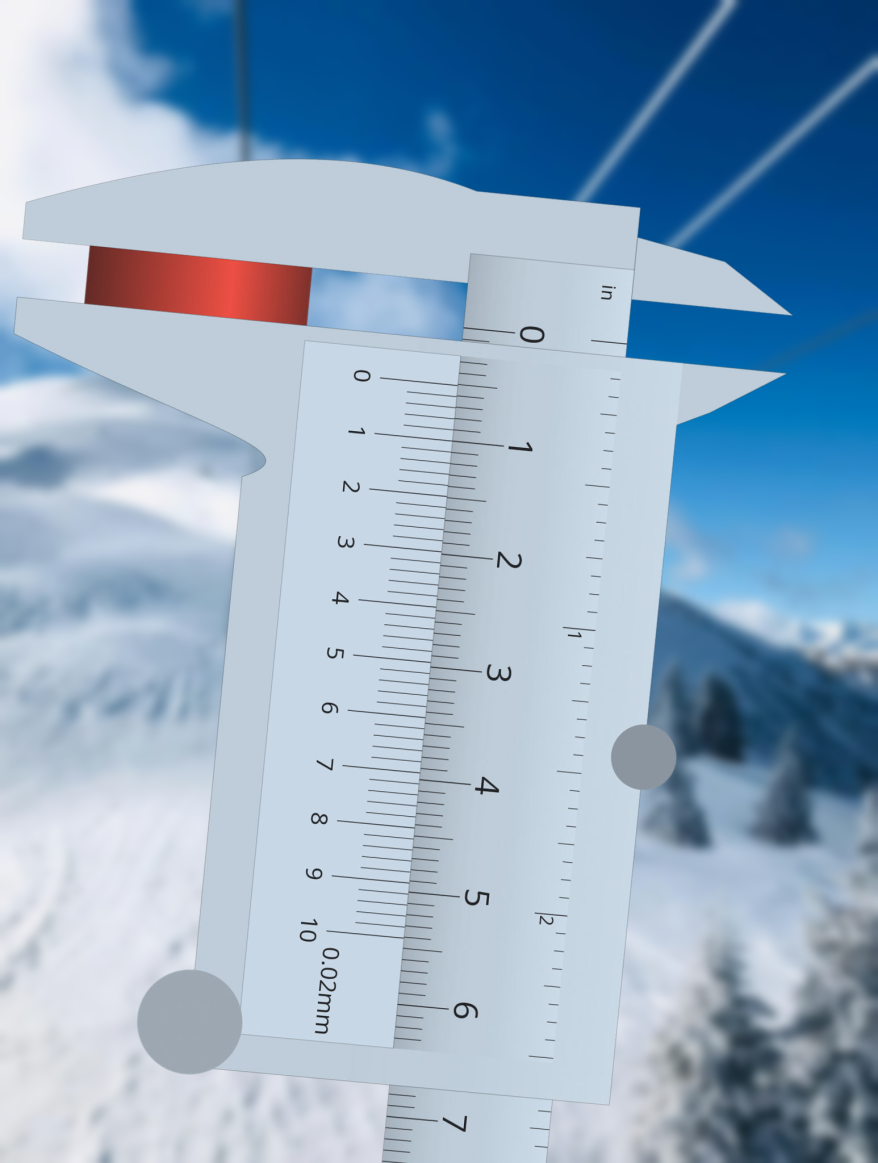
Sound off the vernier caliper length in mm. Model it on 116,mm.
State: 5.1,mm
